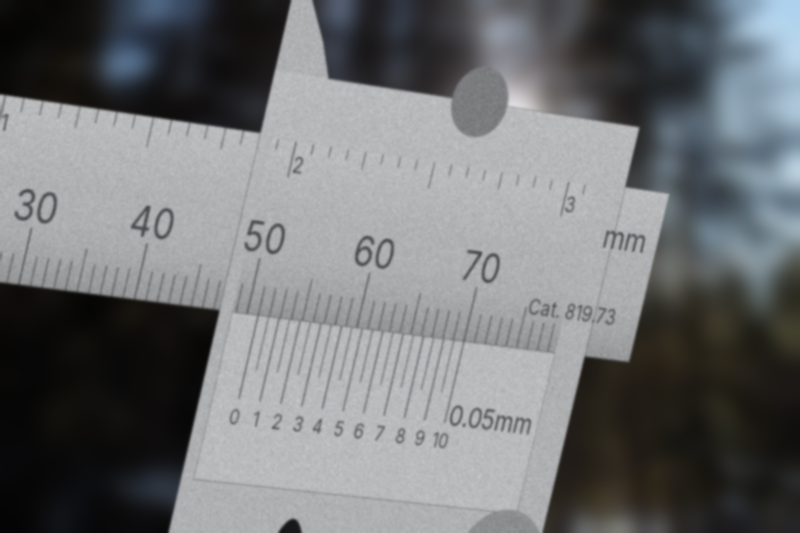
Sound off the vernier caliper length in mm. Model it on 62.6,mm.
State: 51.0,mm
